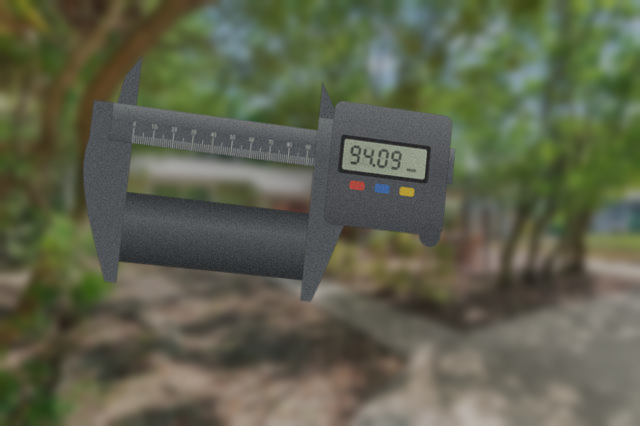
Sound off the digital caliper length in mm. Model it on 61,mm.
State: 94.09,mm
